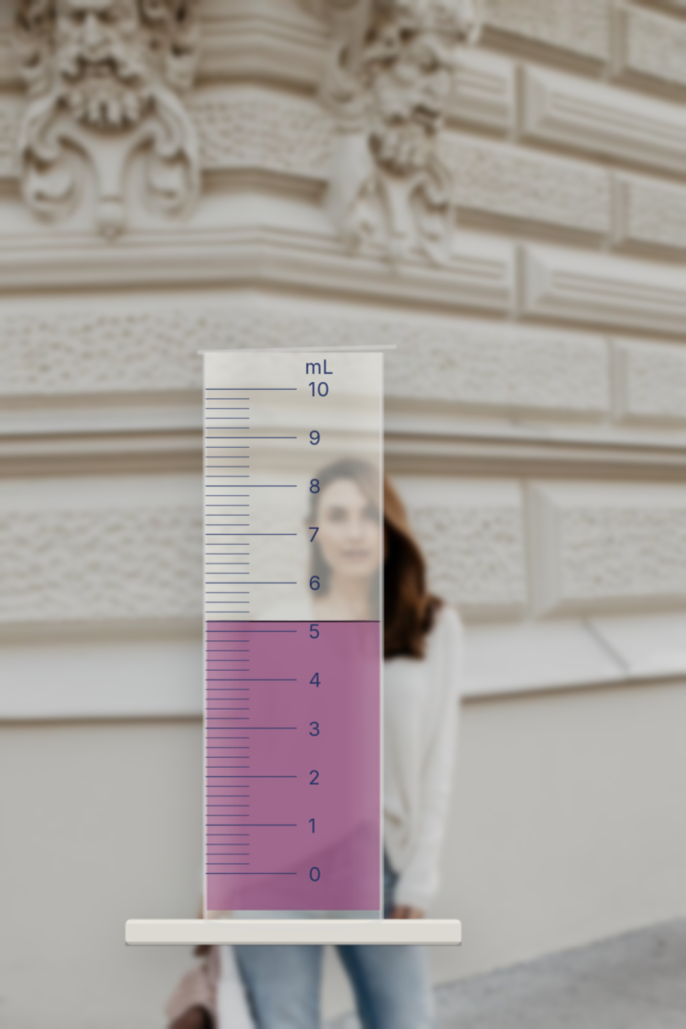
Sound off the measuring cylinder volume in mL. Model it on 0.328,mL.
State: 5.2,mL
